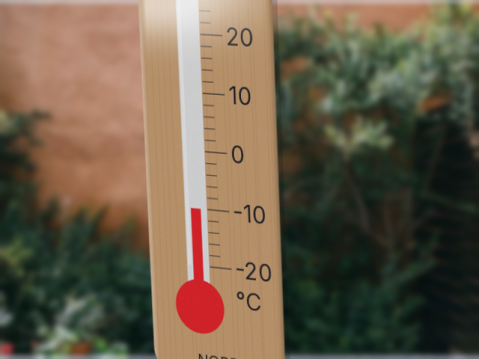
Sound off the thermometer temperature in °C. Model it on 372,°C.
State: -10,°C
